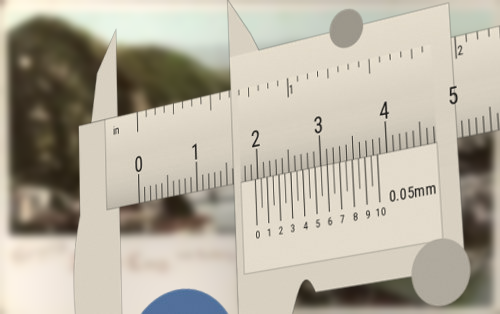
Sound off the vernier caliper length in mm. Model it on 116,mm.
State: 19.6,mm
